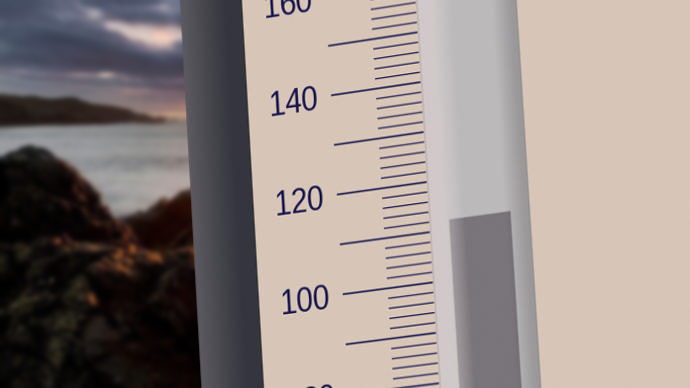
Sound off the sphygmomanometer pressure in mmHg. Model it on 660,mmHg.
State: 112,mmHg
